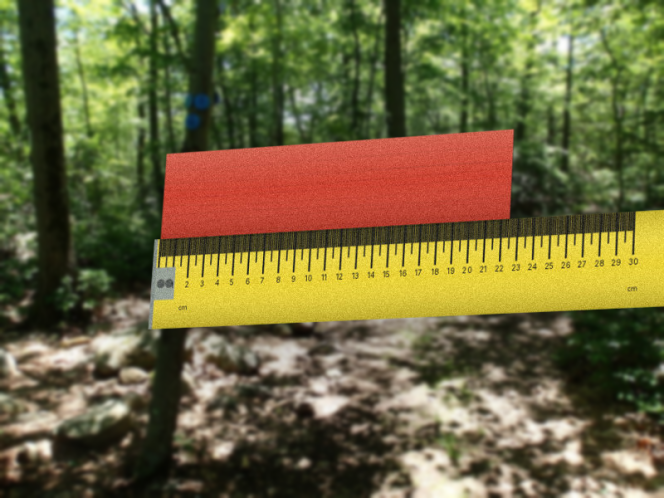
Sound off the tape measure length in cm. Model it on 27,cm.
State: 22.5,cm
